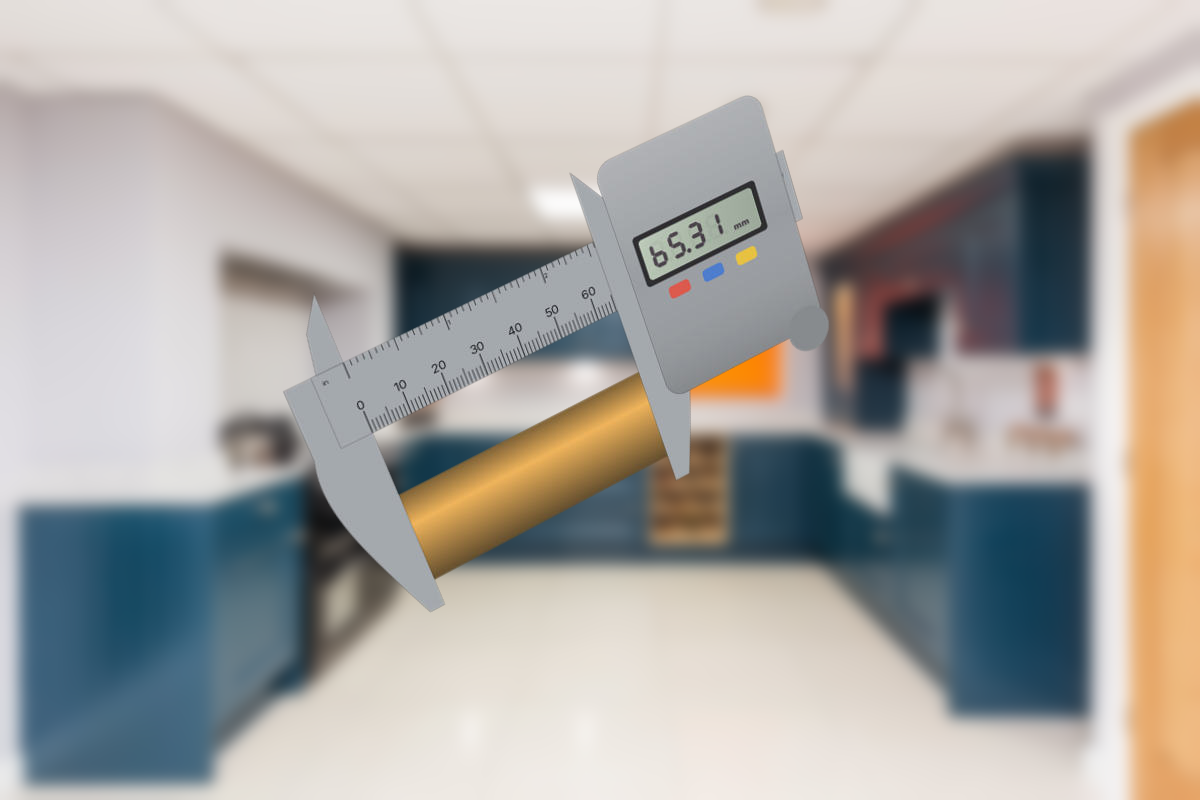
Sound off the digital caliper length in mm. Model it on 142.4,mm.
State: 65.31,mm
